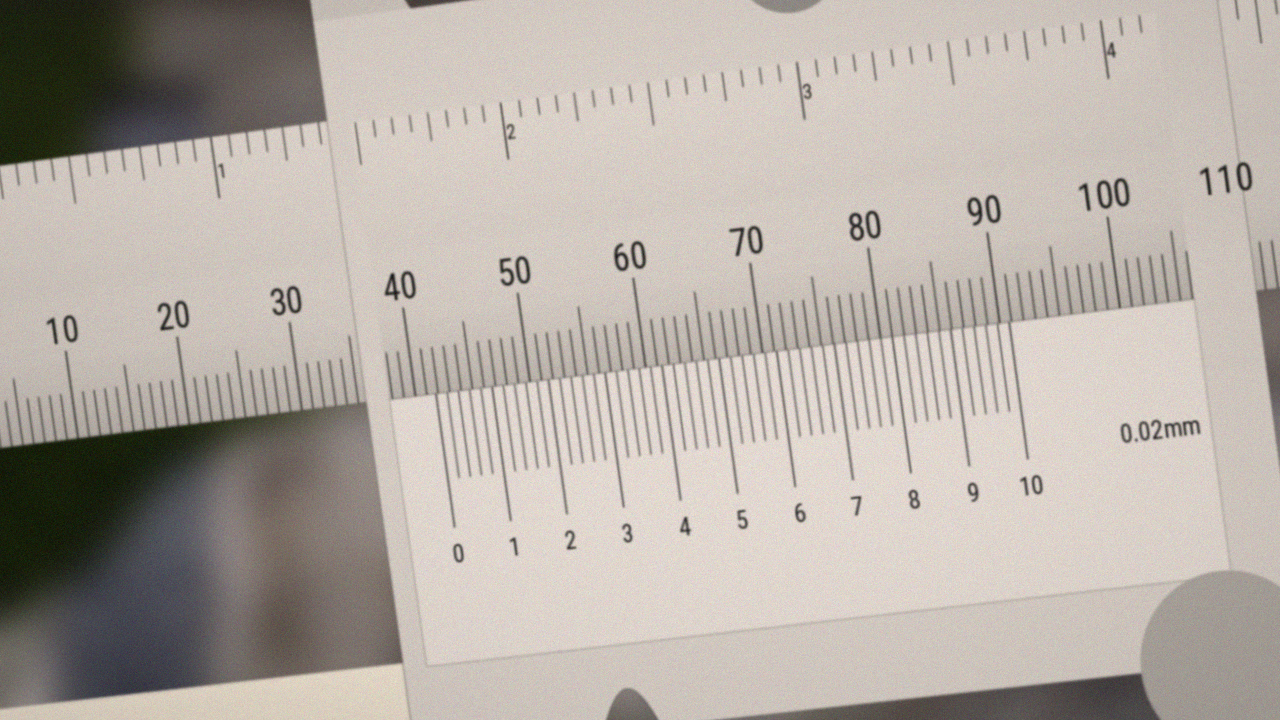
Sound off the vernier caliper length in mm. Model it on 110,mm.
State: 41.8,mm
